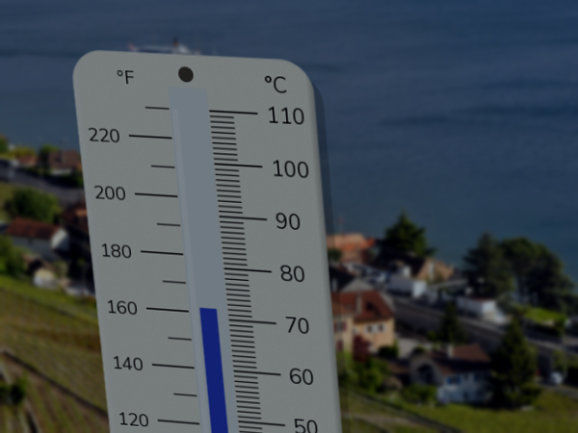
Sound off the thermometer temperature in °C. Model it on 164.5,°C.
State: 72,°C
